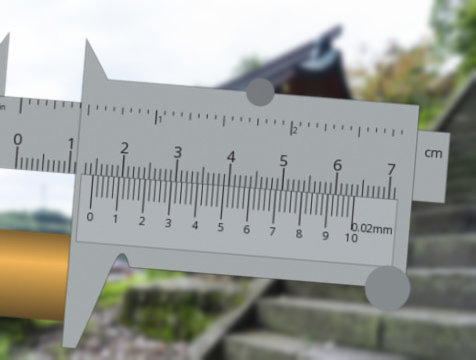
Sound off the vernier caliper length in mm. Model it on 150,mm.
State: 14.5,mm
